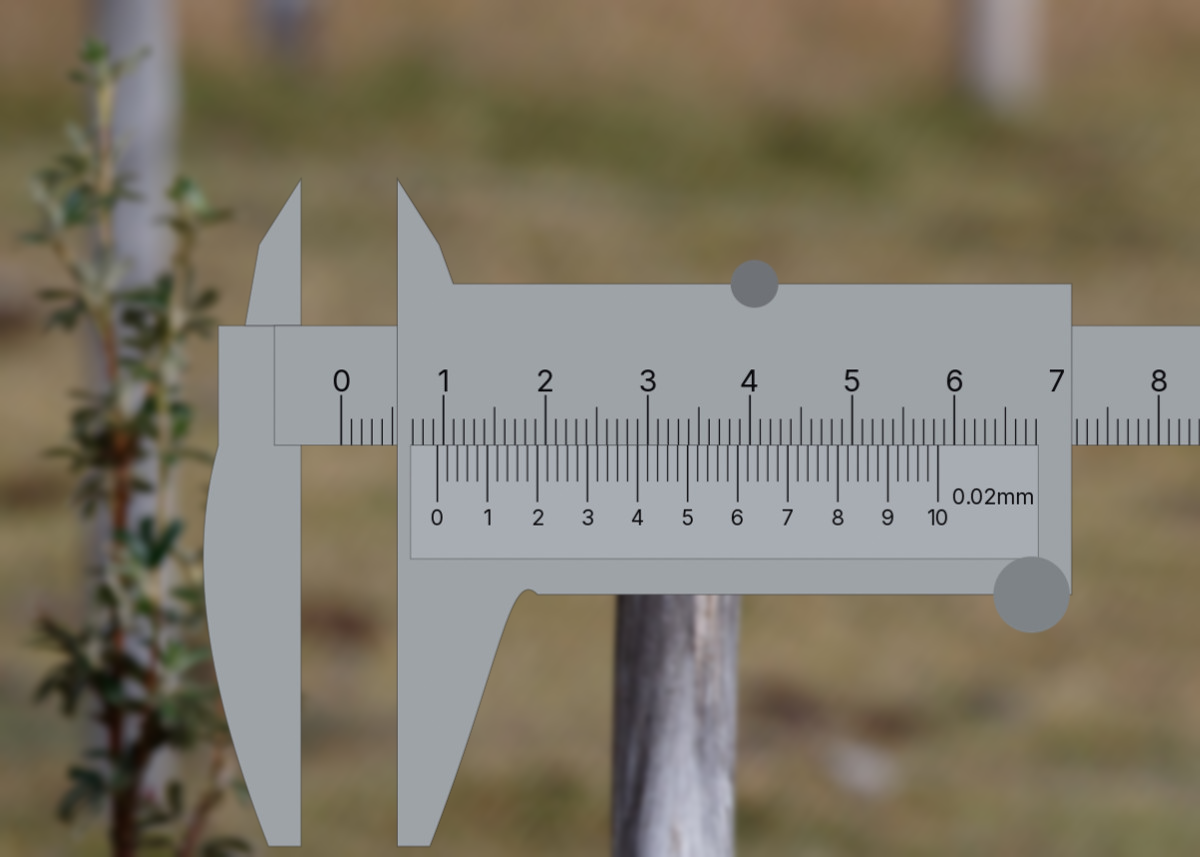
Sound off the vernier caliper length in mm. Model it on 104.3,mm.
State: 9.4,mm
